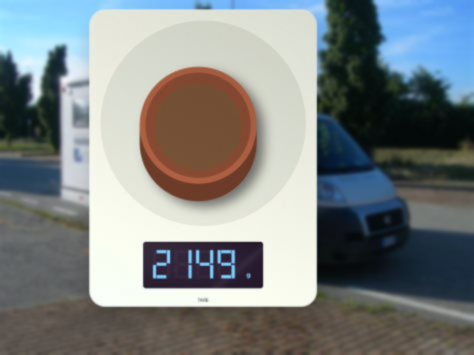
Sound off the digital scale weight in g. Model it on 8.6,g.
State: 2149,g
